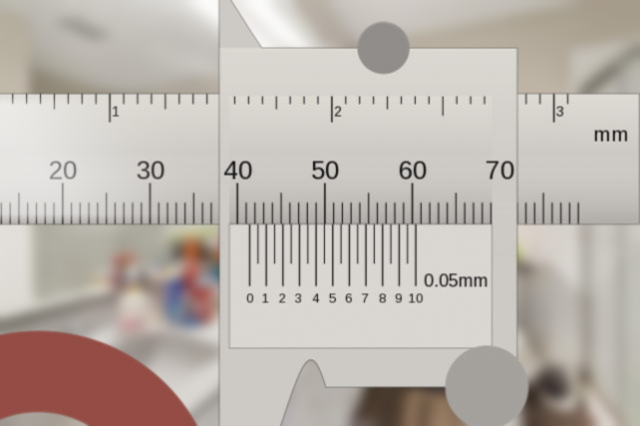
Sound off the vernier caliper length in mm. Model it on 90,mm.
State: 41.4,mm
